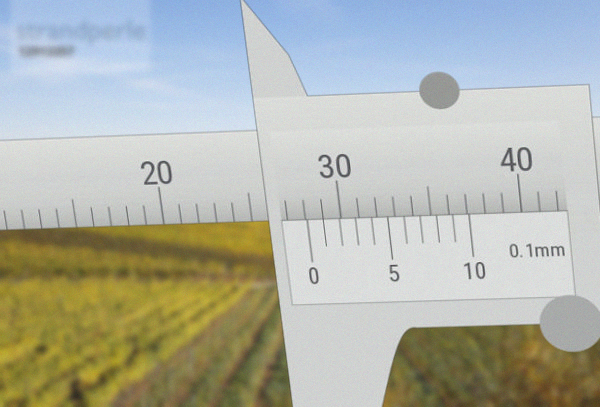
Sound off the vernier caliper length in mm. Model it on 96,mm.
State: 28.1,mm
